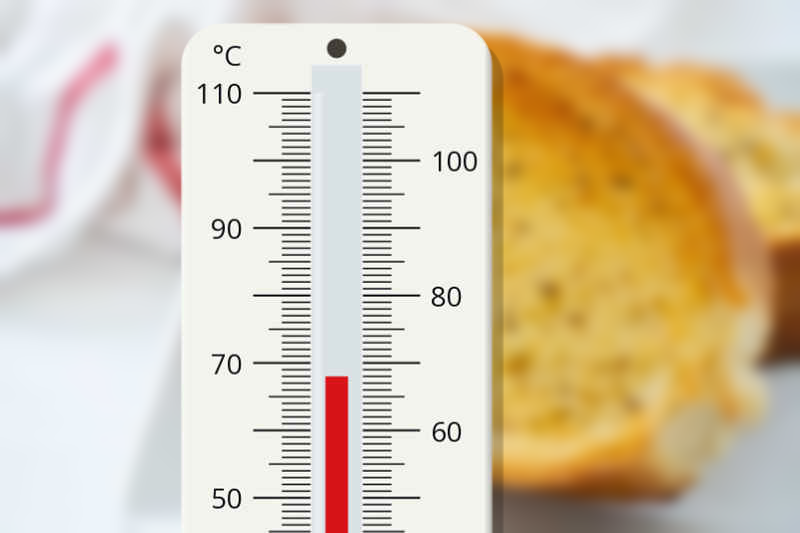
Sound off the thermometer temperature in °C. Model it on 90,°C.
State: 68,°C
